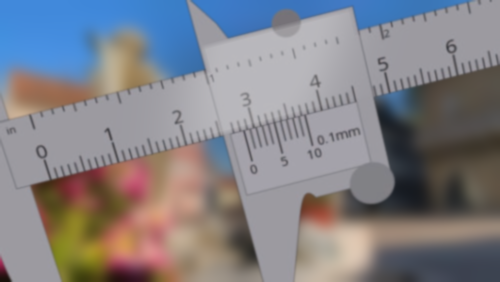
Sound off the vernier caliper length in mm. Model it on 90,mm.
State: 28.5,mm
